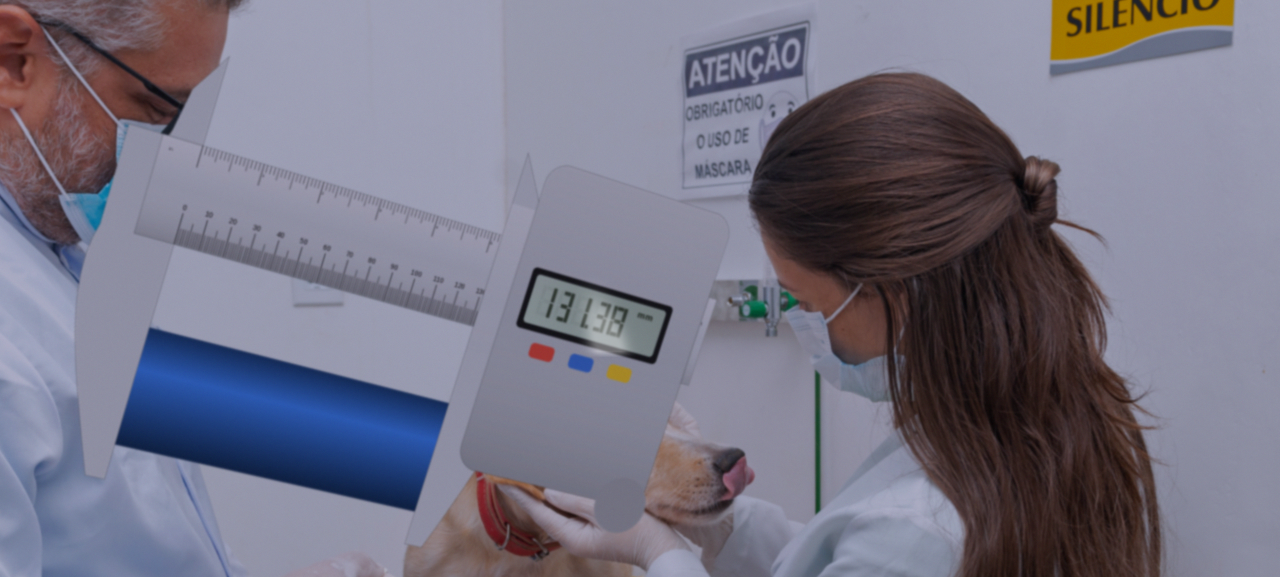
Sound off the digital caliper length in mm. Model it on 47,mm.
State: 131.38,mm
